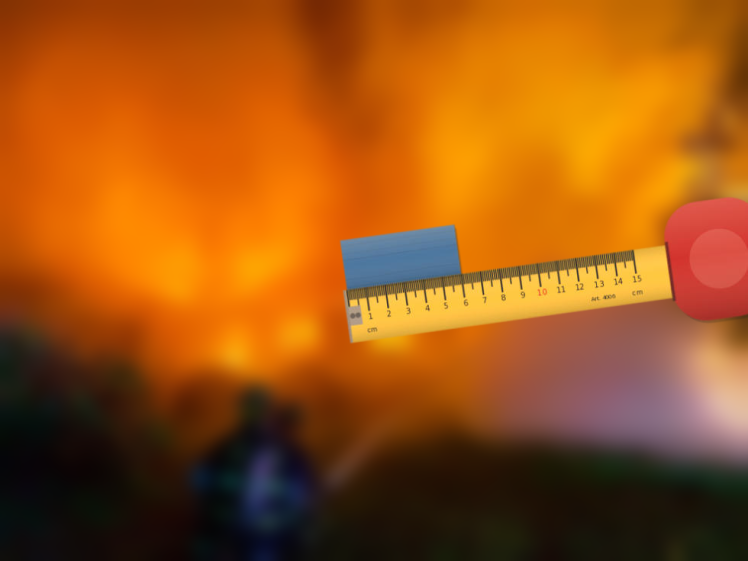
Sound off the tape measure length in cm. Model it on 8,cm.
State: 6,cm
